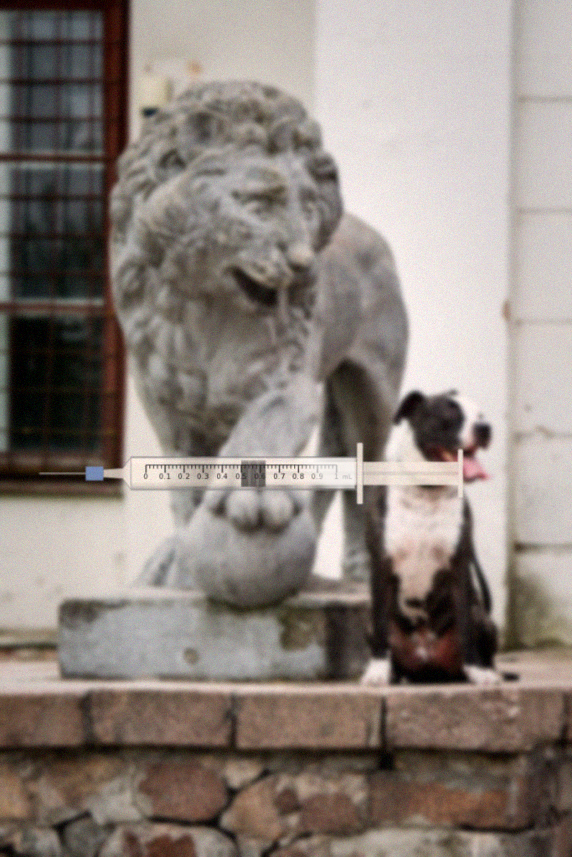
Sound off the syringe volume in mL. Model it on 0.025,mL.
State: 0.5,mL
